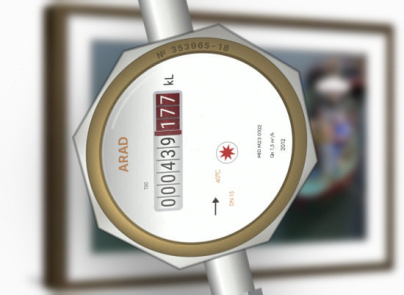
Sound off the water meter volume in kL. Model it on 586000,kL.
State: 439.177,kL
